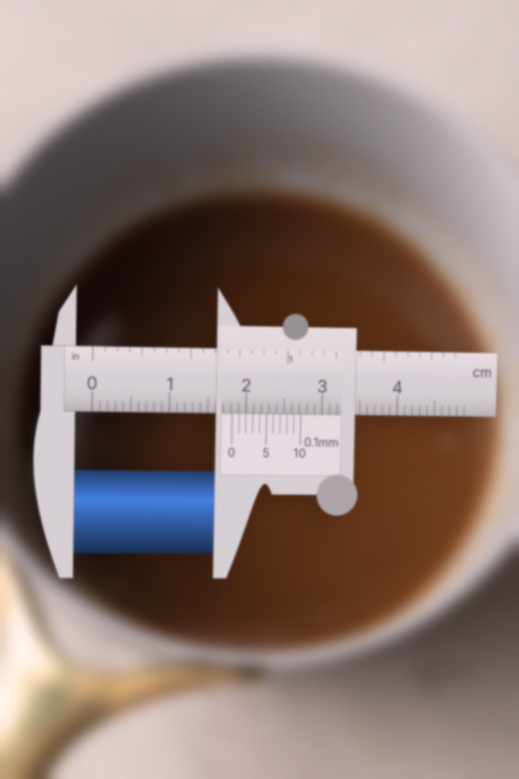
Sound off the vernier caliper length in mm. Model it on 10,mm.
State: 18.2,mm
